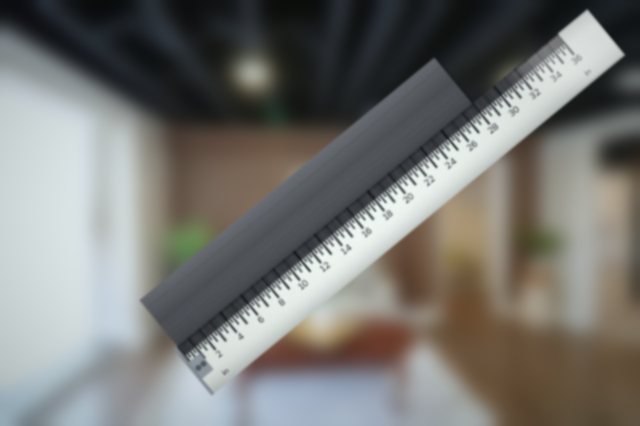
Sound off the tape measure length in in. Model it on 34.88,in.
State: 28,in
